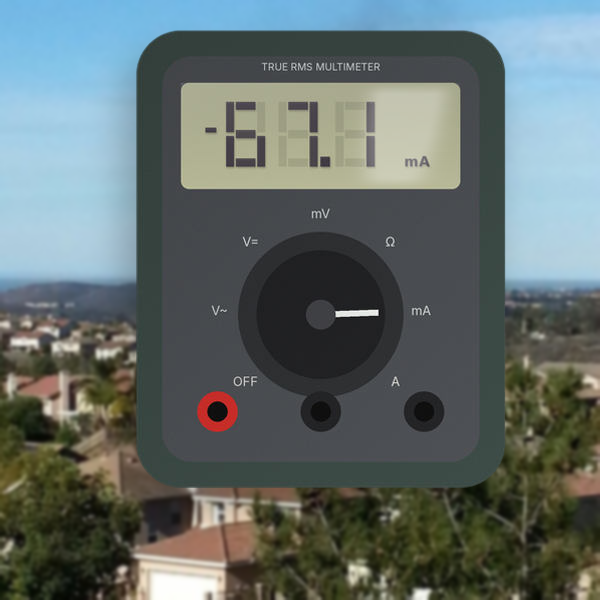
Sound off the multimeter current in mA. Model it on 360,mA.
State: -67.1,mA
